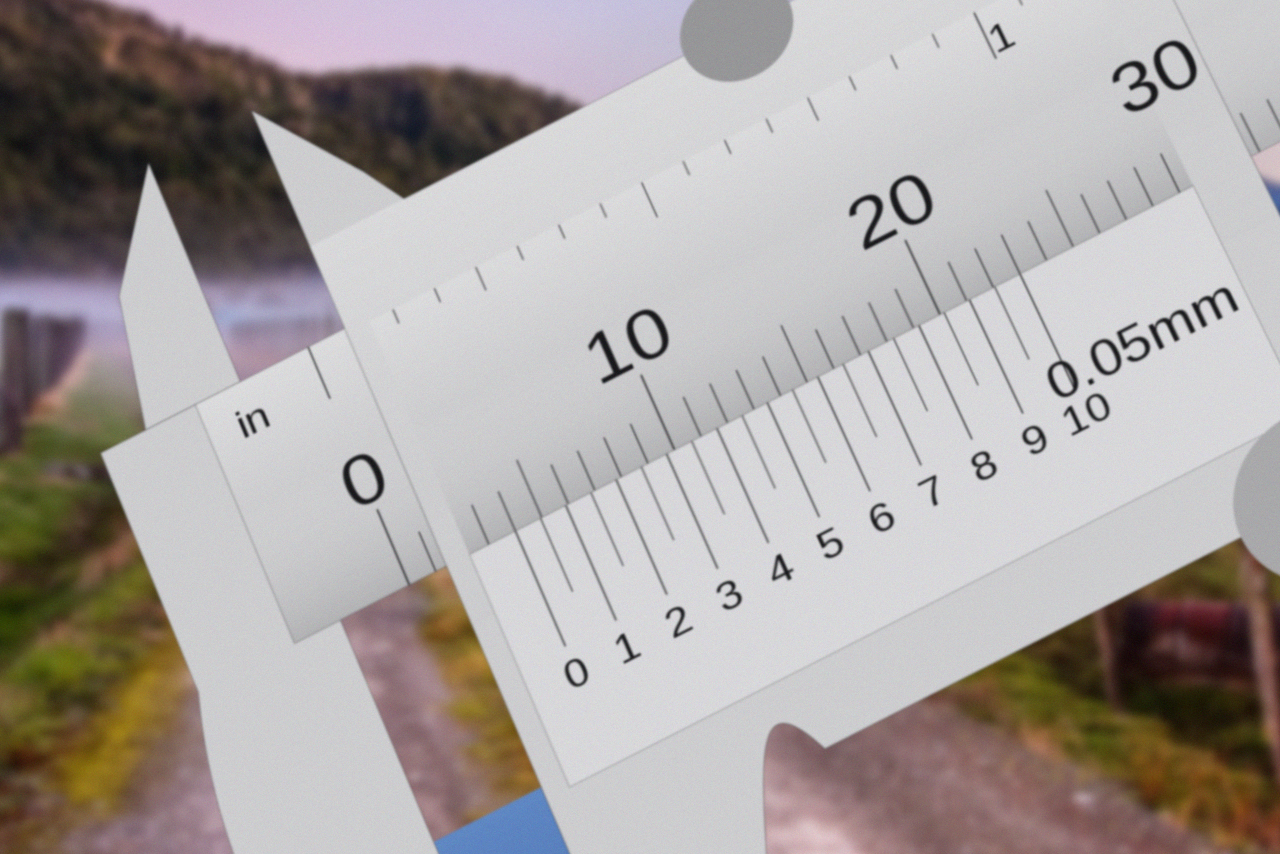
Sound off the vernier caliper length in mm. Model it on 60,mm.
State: 4.0,mm
